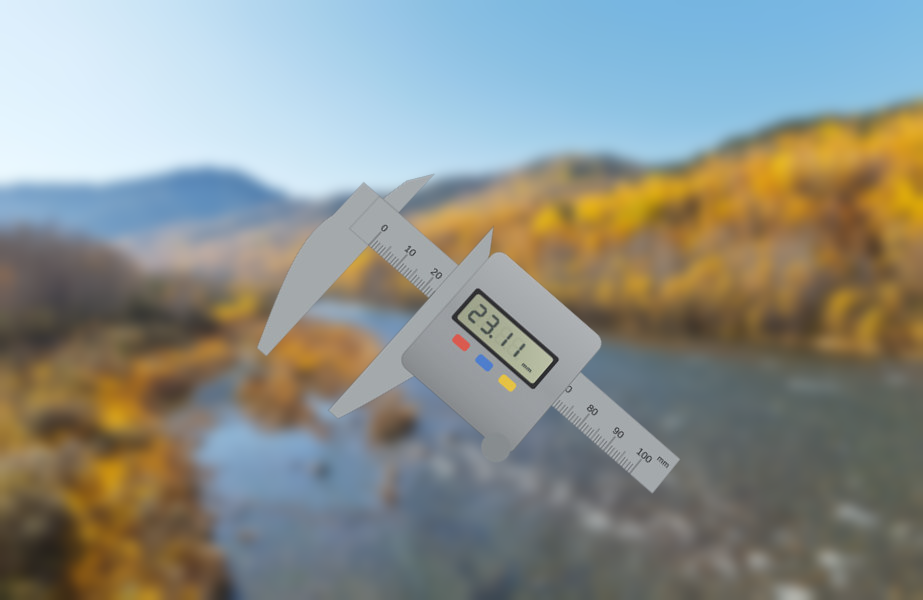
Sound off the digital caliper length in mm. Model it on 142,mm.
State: 23.11,mm
